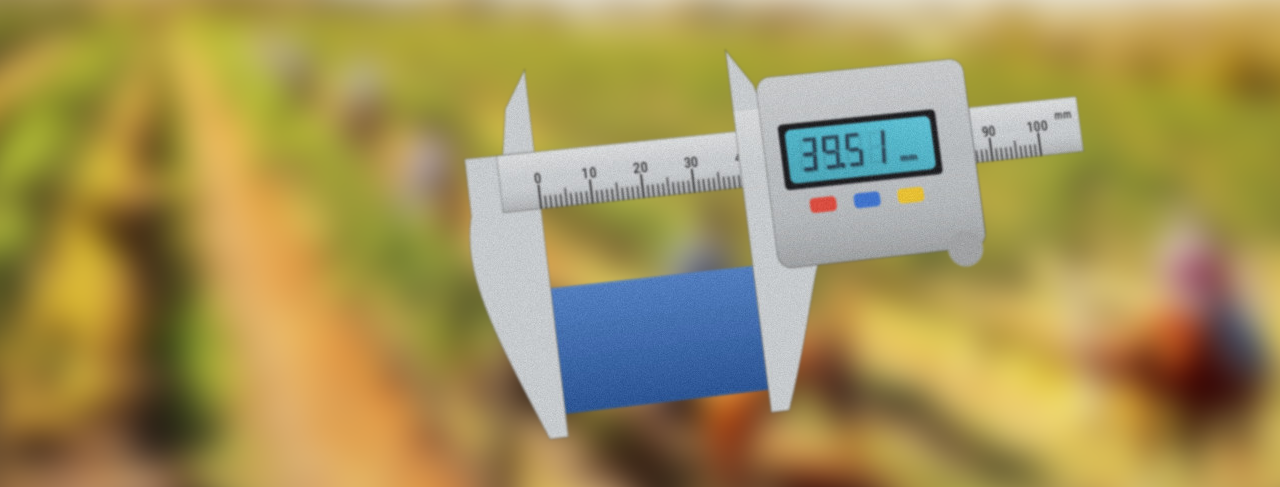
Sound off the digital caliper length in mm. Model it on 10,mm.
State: 39.51,mm
